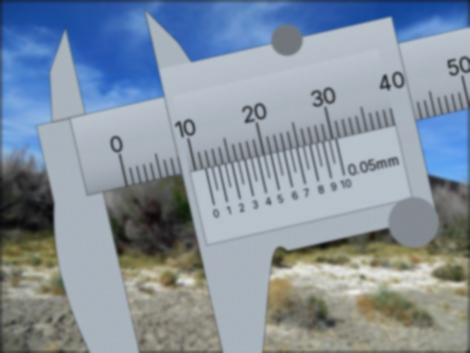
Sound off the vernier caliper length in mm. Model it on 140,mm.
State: 11.5,mm
